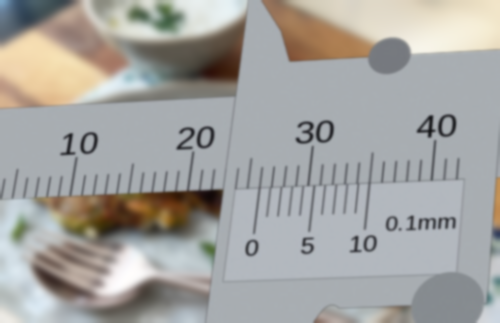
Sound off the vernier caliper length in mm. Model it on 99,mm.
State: 26.0,mm
